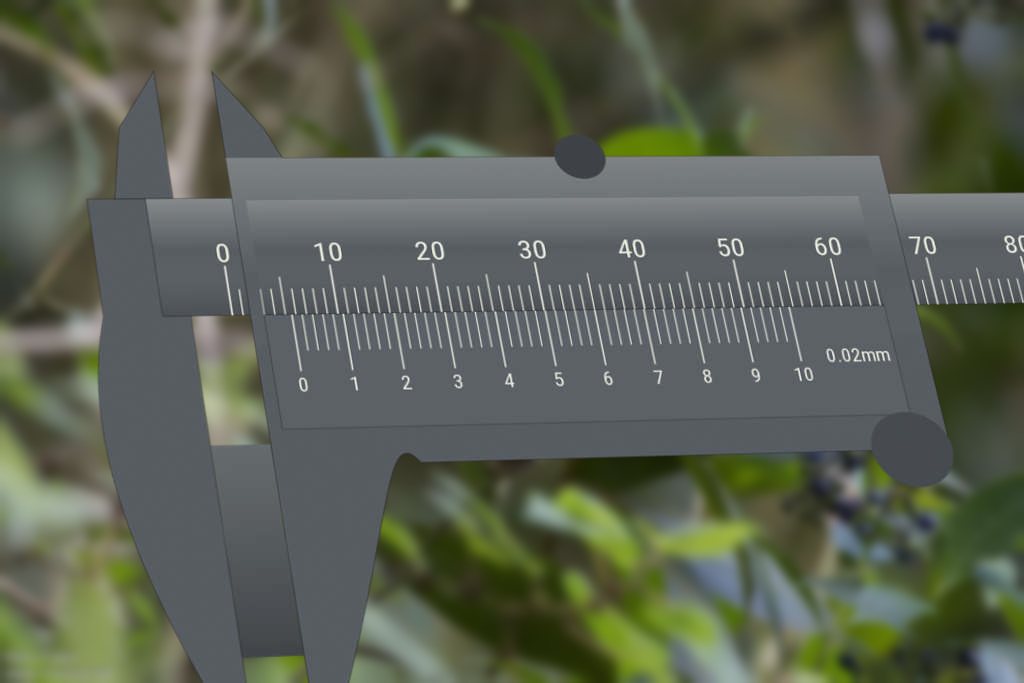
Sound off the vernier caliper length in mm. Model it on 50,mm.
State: 5.6,mm
